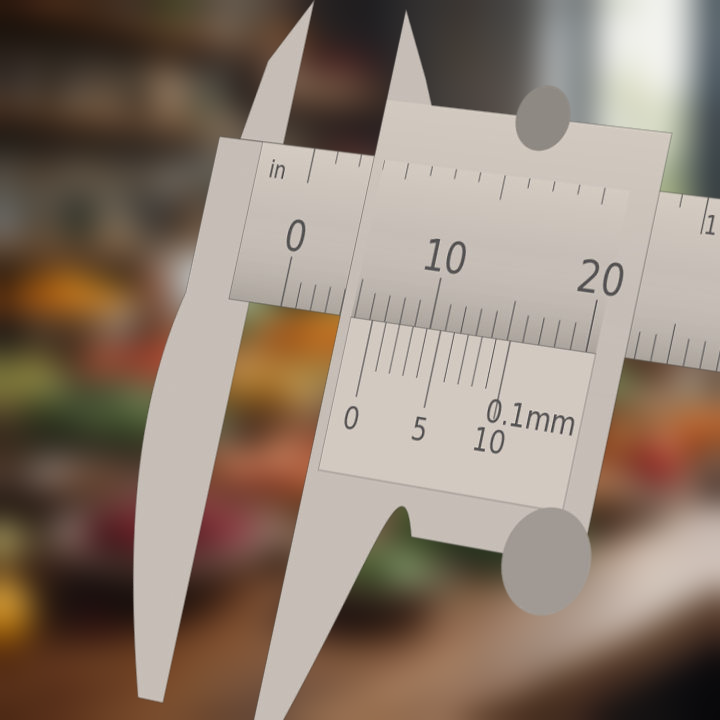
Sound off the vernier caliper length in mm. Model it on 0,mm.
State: 6.2,mm
